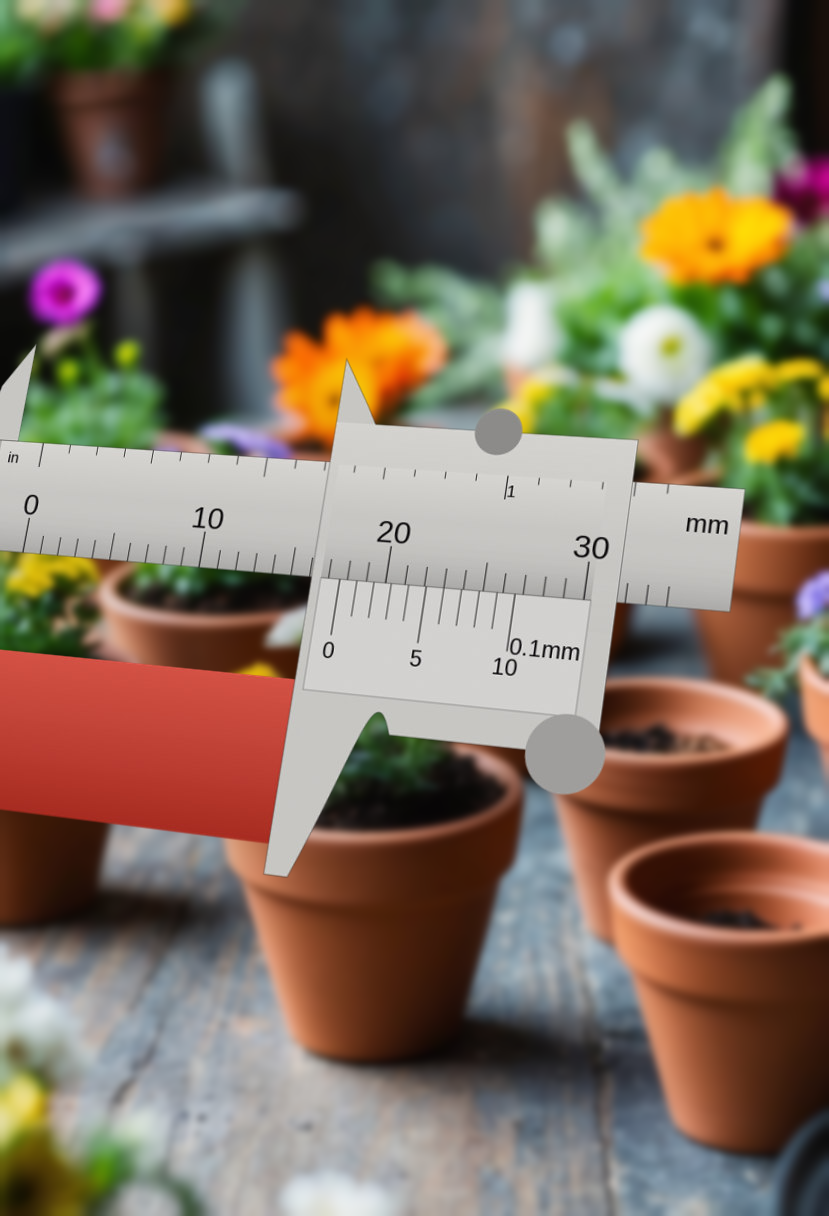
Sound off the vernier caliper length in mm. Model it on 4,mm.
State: 17.6,mm
